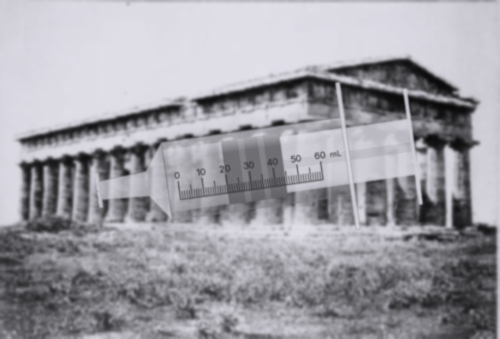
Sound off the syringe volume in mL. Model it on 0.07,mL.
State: 20,mL
